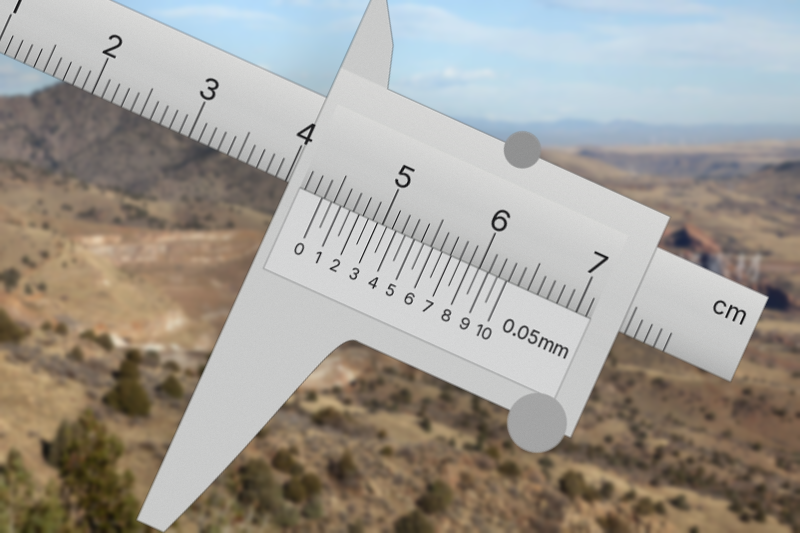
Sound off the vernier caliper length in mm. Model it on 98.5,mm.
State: 43.8,mm
